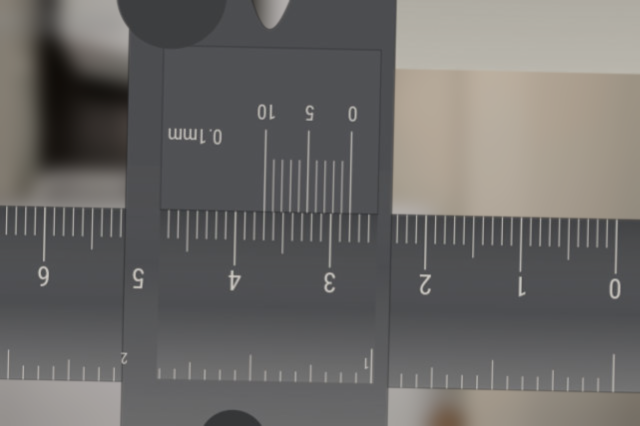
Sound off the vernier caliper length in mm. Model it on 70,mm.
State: 28.0,mm
